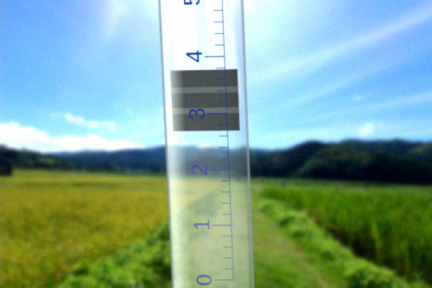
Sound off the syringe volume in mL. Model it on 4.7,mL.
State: 2.7,mL
